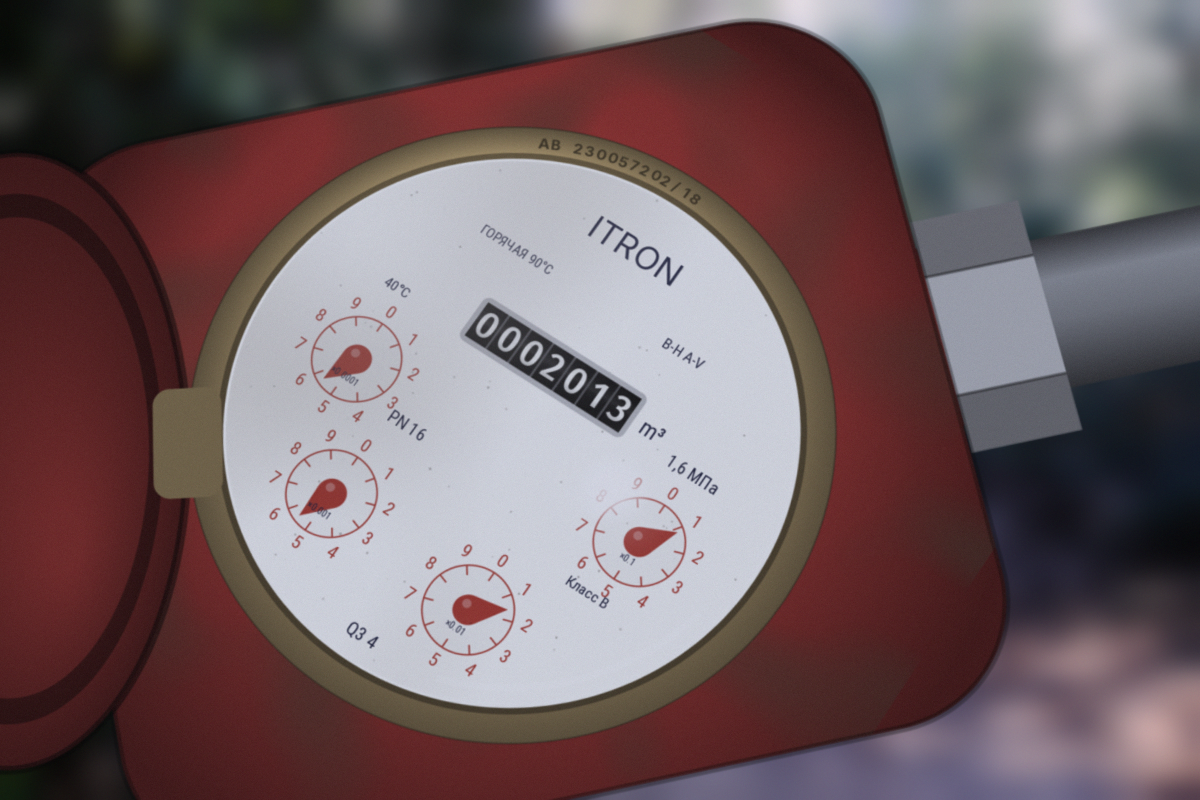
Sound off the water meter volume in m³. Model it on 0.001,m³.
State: 2013.1155,m³
